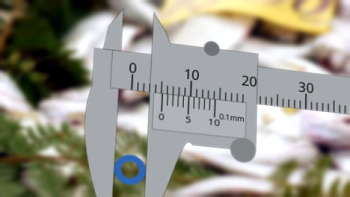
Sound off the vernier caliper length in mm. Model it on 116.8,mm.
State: 5.2,mm
